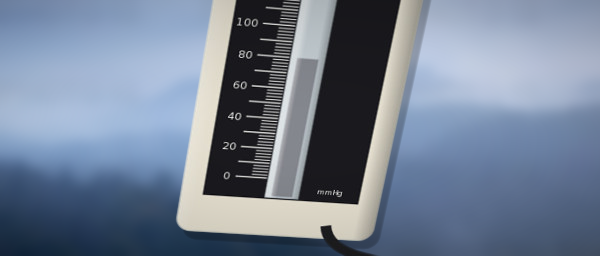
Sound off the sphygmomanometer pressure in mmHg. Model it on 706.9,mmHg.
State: 80,mmHg
